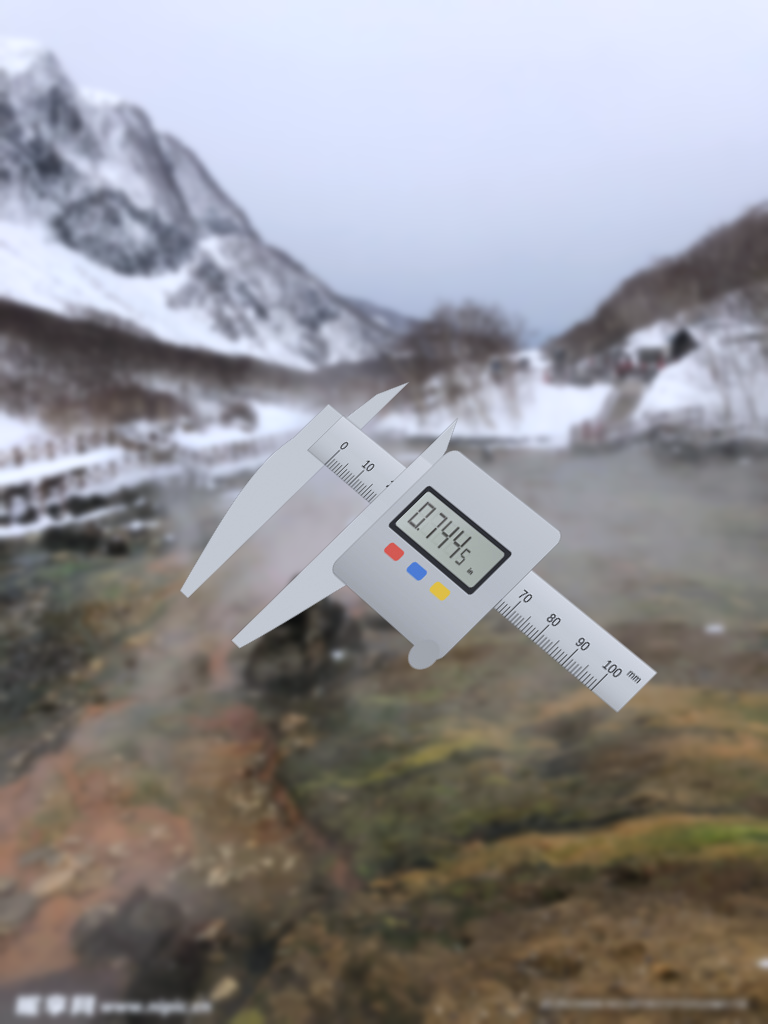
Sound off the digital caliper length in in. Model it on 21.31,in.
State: 0.7445,in
